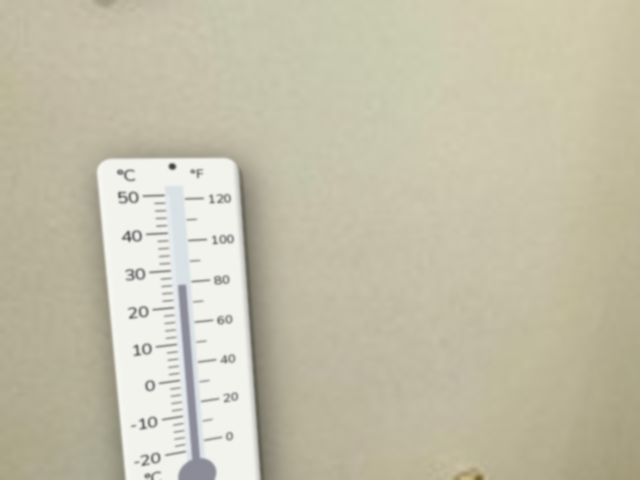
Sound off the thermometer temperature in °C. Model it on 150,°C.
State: 26,°C
